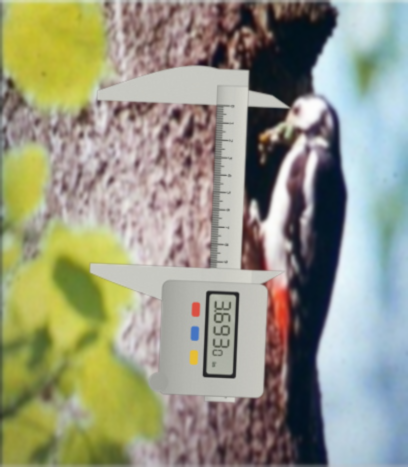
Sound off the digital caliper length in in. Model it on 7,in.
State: 3.6930,in
